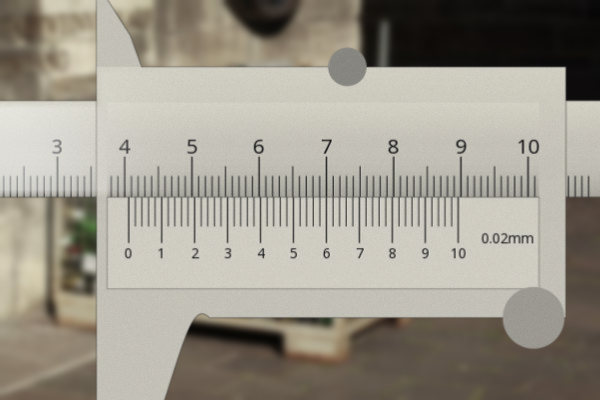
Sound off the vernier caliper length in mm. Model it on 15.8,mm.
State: 40.6,mm
